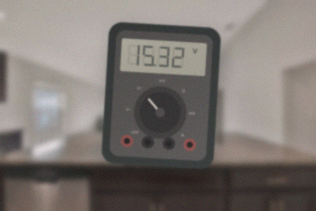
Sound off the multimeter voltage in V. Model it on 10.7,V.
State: 15.32,V
